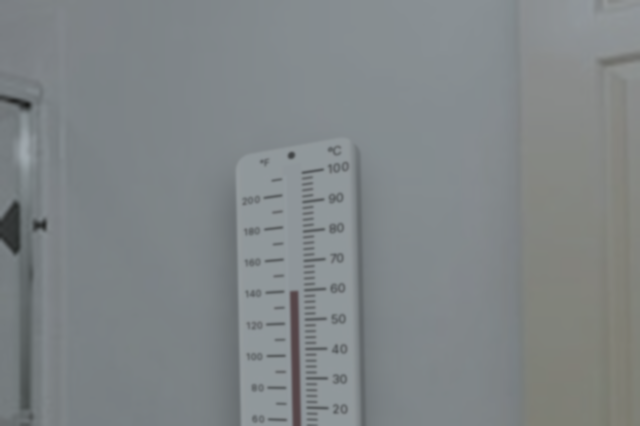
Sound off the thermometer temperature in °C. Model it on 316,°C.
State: 60,°C
